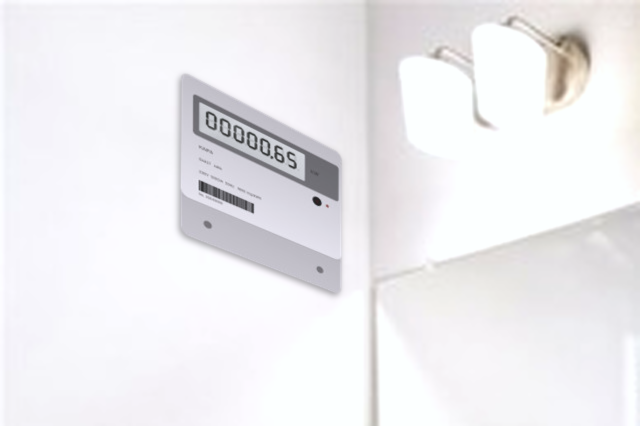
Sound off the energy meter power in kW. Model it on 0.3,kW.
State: 0.65,kW
